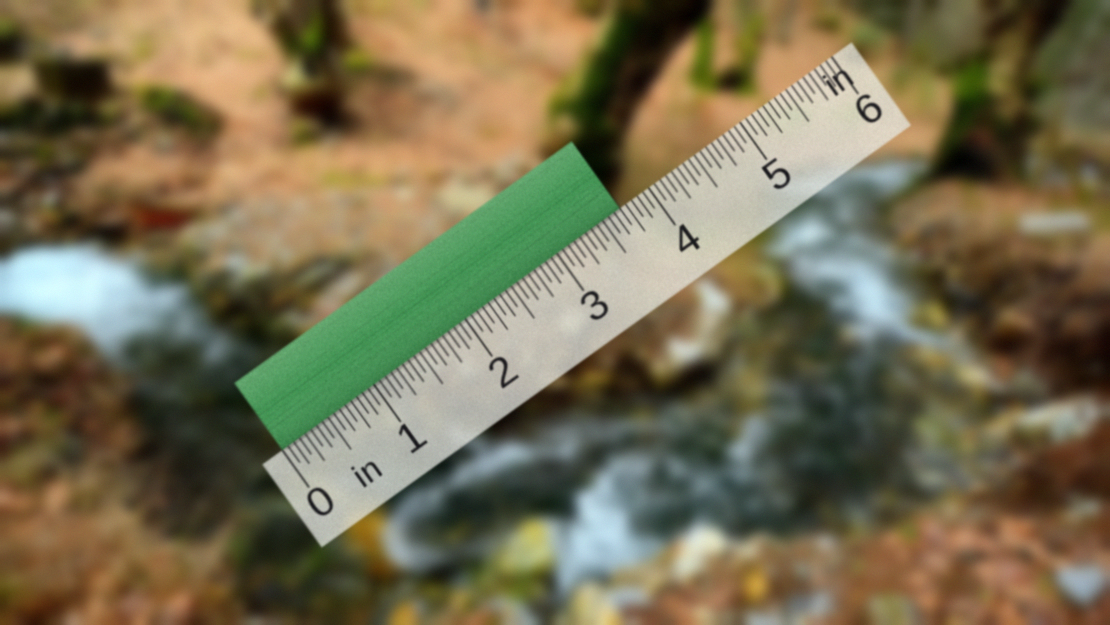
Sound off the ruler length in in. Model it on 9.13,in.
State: 3.6875,in
